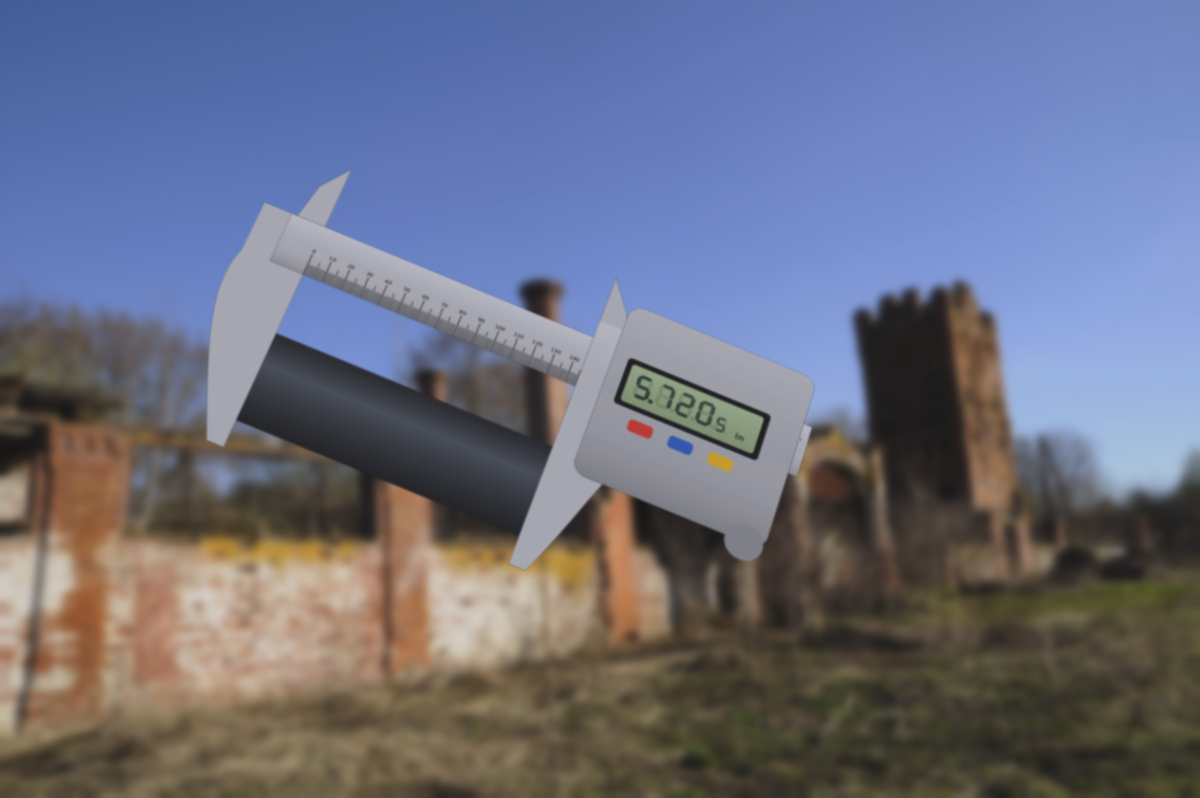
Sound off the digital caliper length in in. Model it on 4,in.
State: 5.7205,in
